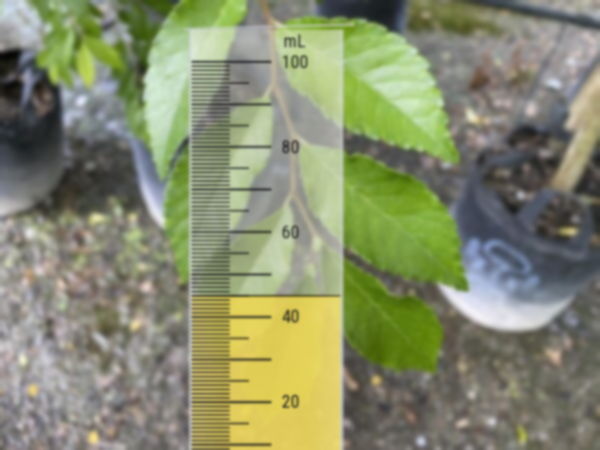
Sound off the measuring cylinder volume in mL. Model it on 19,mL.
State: 45,mL
